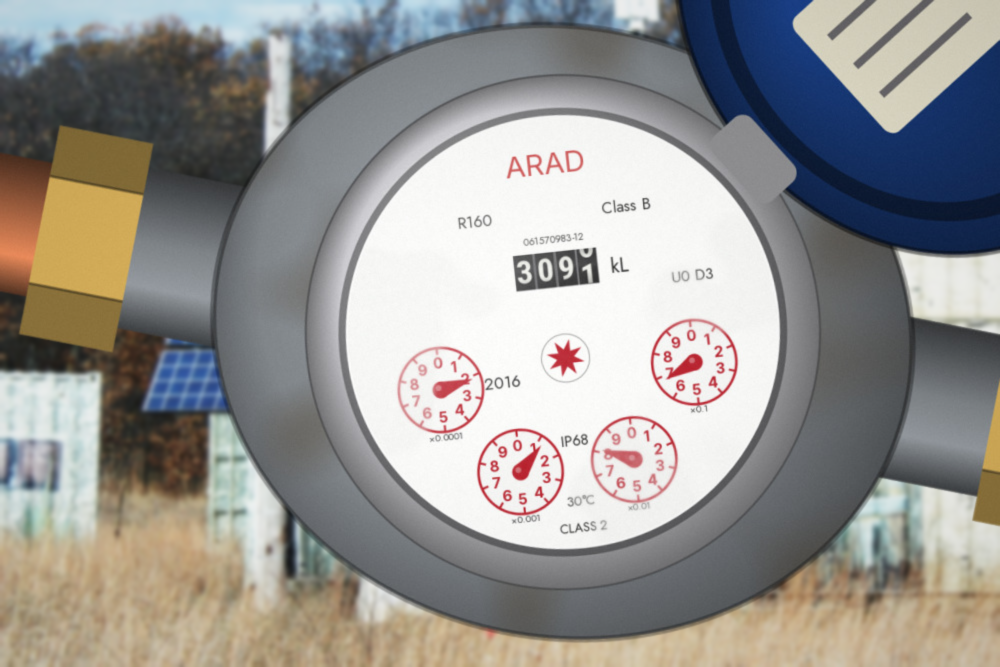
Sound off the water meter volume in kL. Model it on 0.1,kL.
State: 3090.6812,kL
